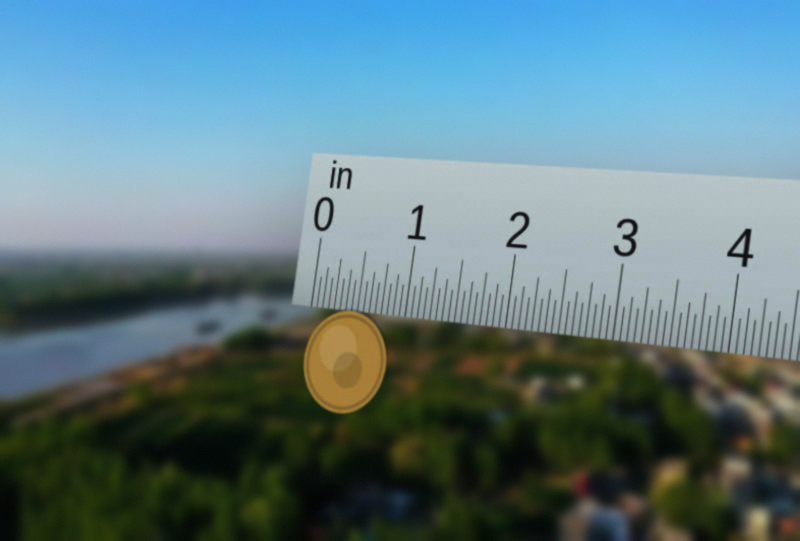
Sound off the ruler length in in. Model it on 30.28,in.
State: 0.875,in
